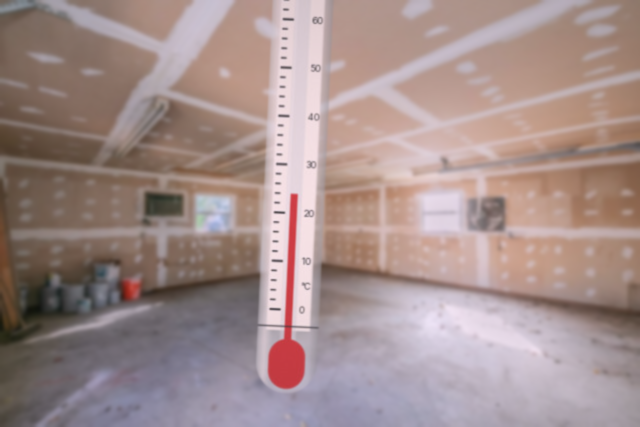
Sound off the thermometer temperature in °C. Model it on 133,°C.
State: 24,°C
